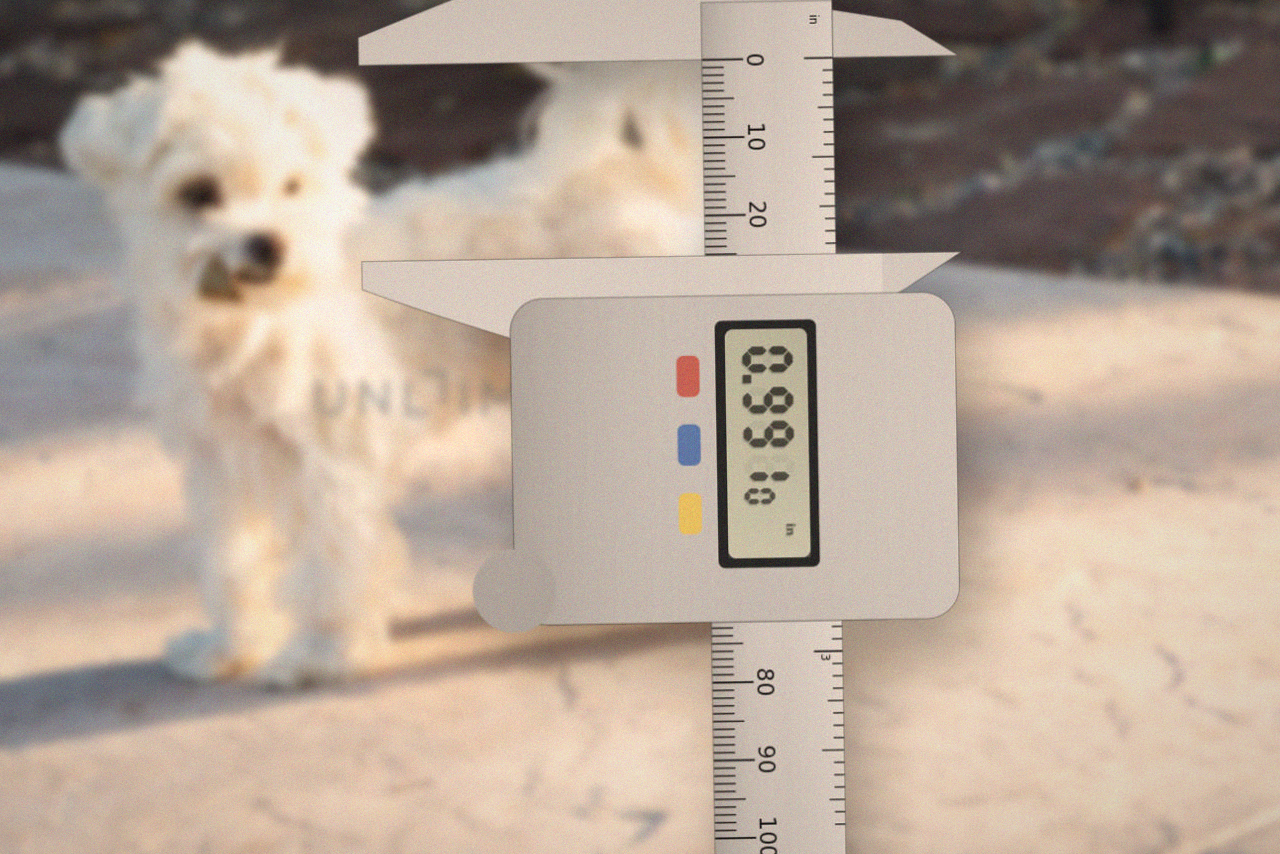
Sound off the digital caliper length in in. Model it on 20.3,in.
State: 0.9910,in
